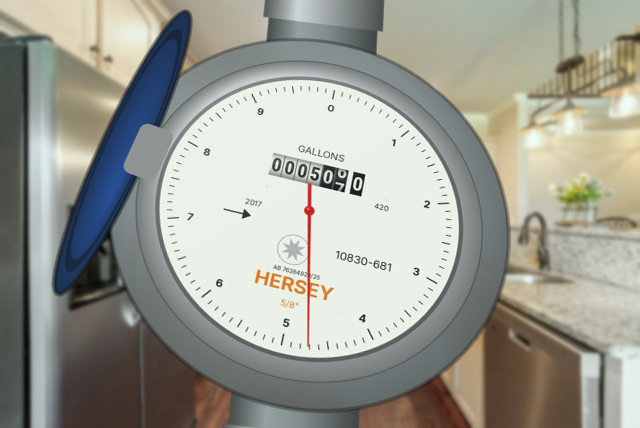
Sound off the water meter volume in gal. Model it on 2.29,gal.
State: 5064.7,gal
